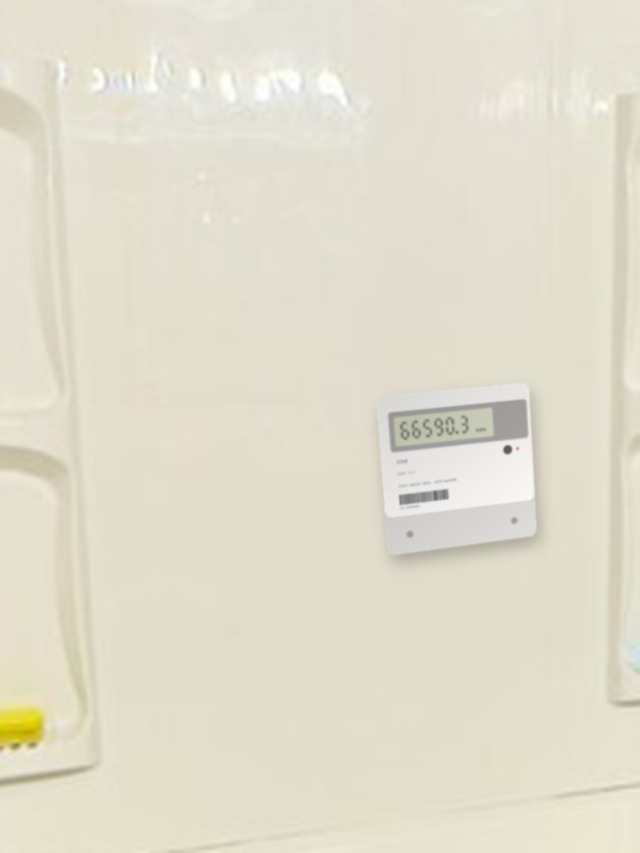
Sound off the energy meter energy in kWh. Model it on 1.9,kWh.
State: 66590.3,kWh
